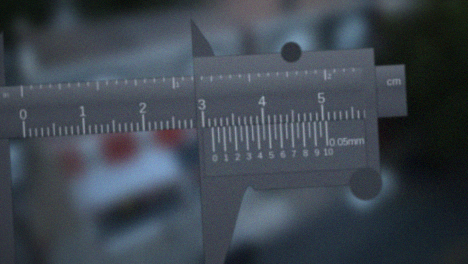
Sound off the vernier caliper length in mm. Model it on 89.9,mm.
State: 31.5,mm
